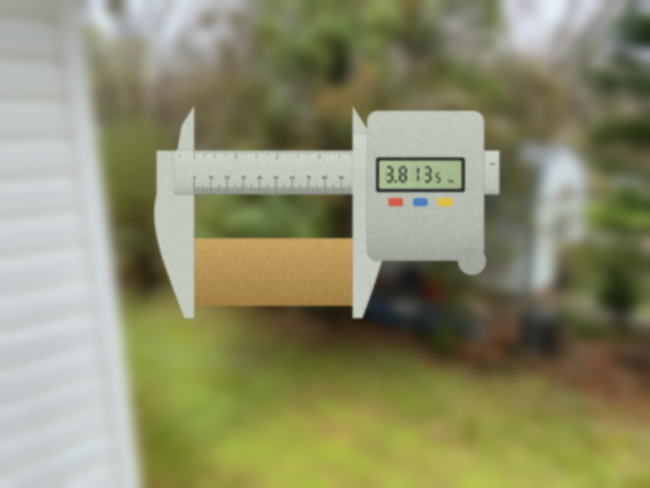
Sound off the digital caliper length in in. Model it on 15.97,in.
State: 3.8135,in
